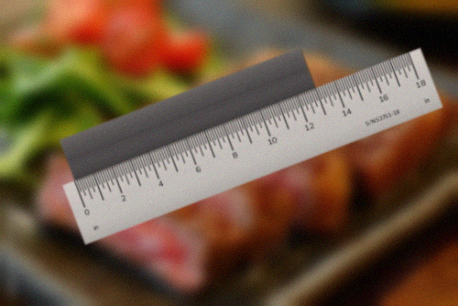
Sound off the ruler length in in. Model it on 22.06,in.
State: 13,in
